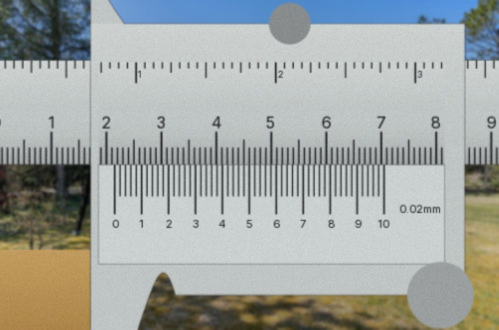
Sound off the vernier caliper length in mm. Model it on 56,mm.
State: 21.5,mm
